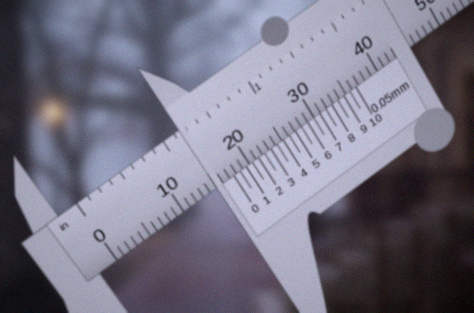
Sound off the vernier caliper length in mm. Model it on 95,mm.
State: 17.6,mm
